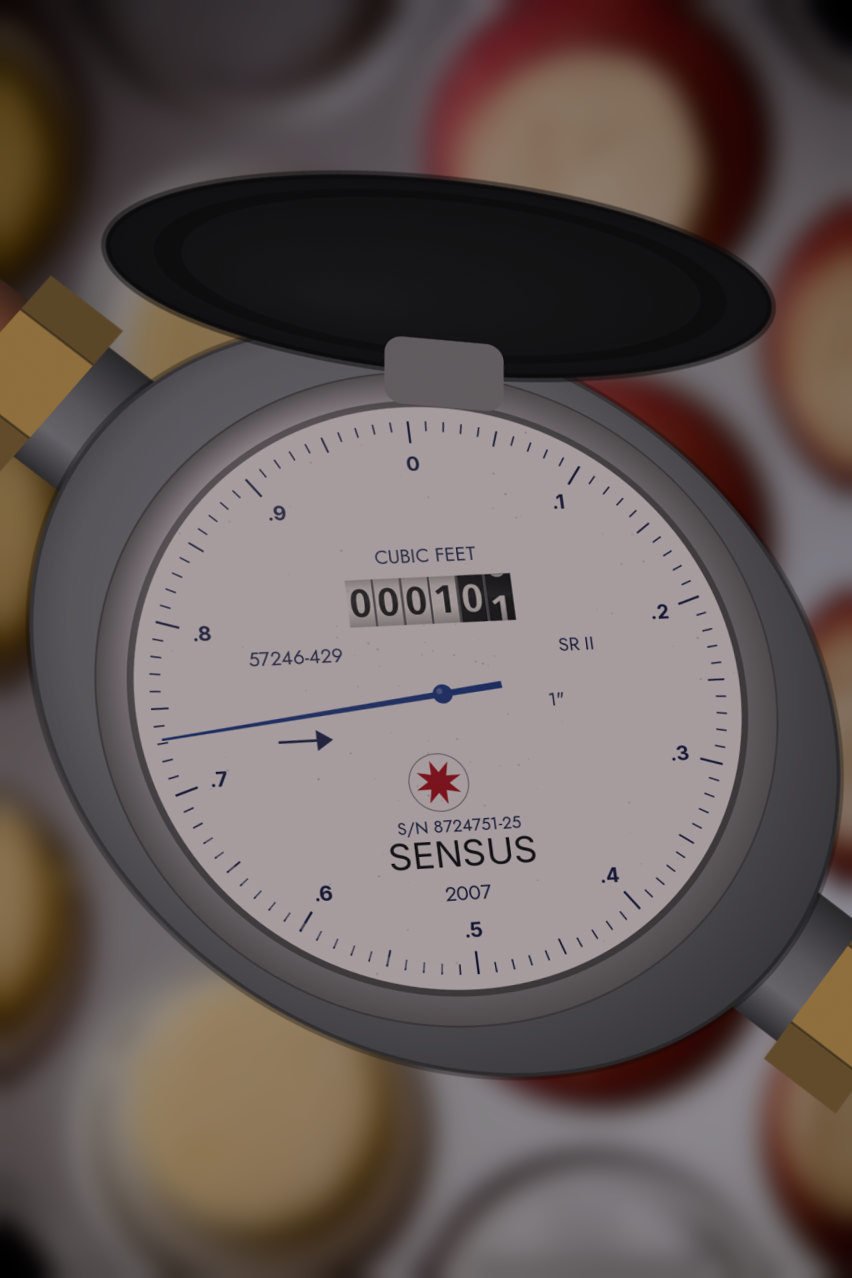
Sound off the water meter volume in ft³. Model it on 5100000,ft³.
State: 100.73,ft³
